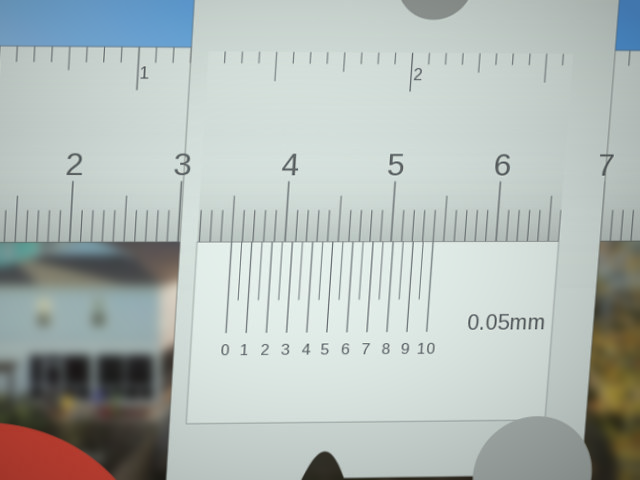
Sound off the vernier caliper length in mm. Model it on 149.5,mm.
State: 35.0,mm
